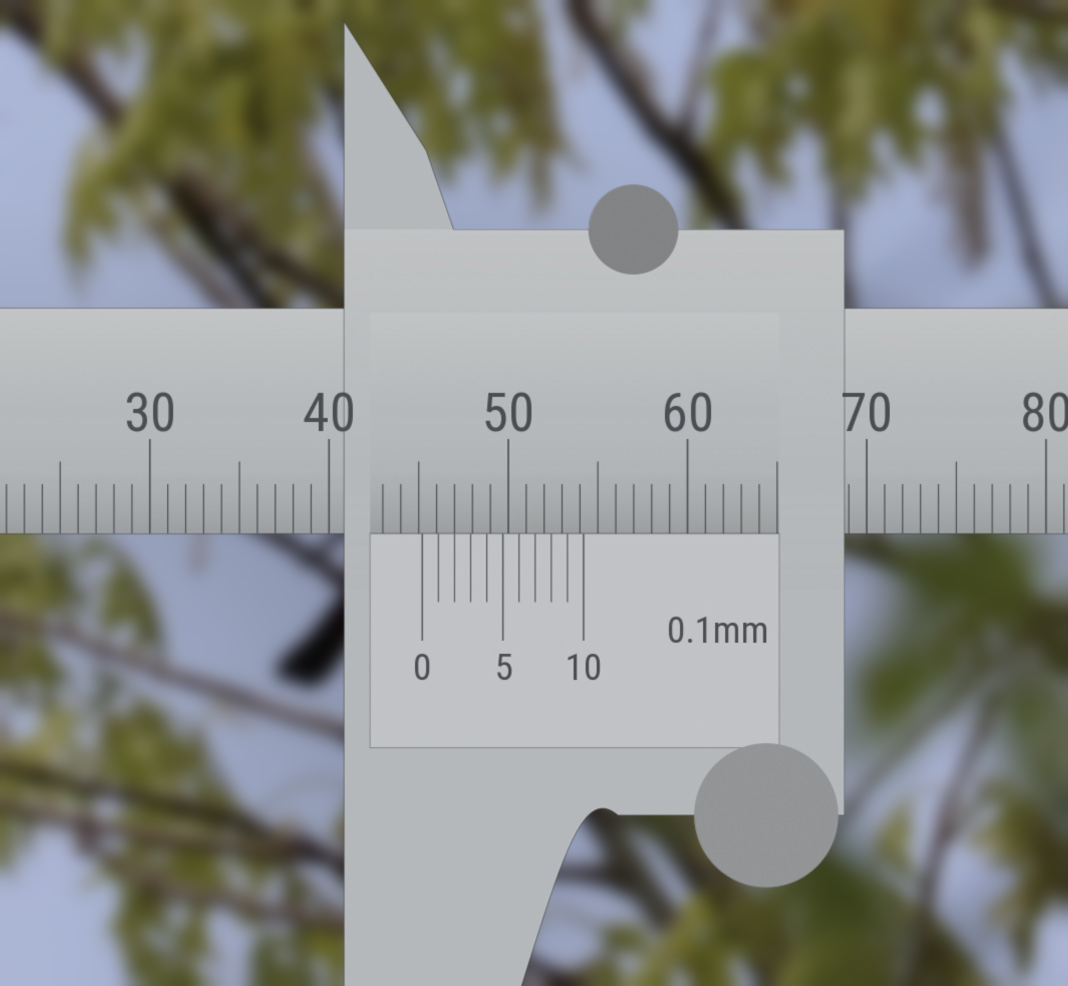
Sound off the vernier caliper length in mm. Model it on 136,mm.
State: 45.2,mm
